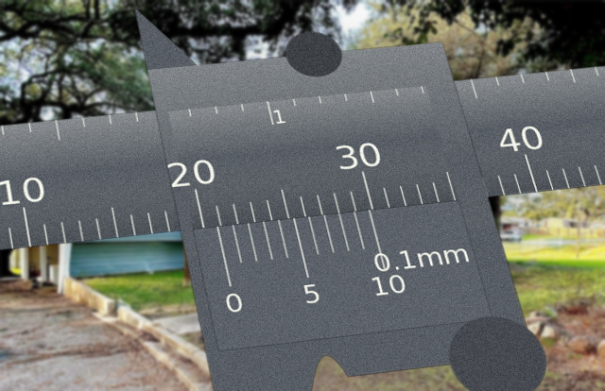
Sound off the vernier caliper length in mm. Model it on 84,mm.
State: 20.8,mm
